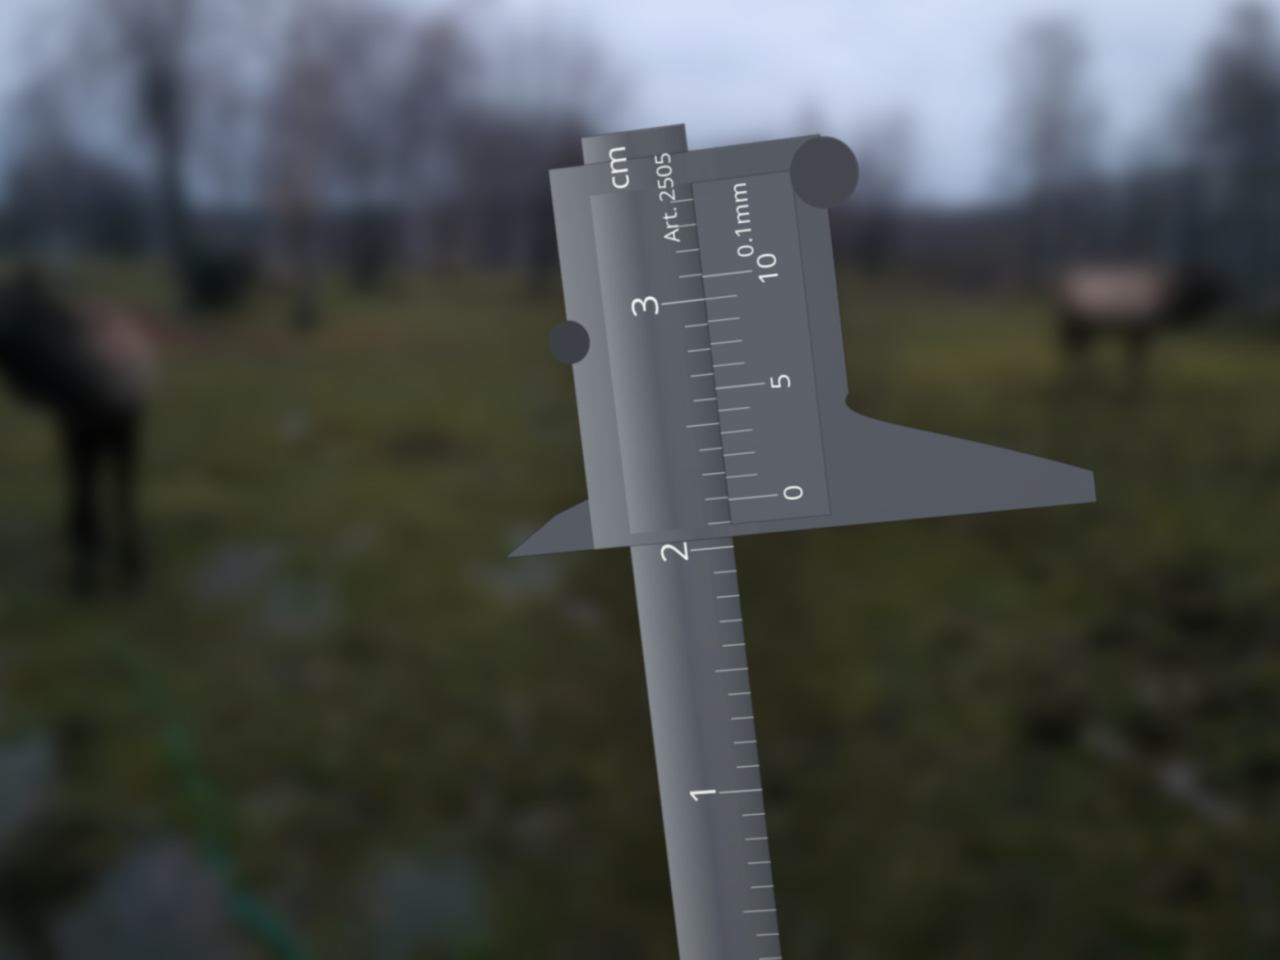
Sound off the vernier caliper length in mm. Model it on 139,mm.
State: 21.9,mm
